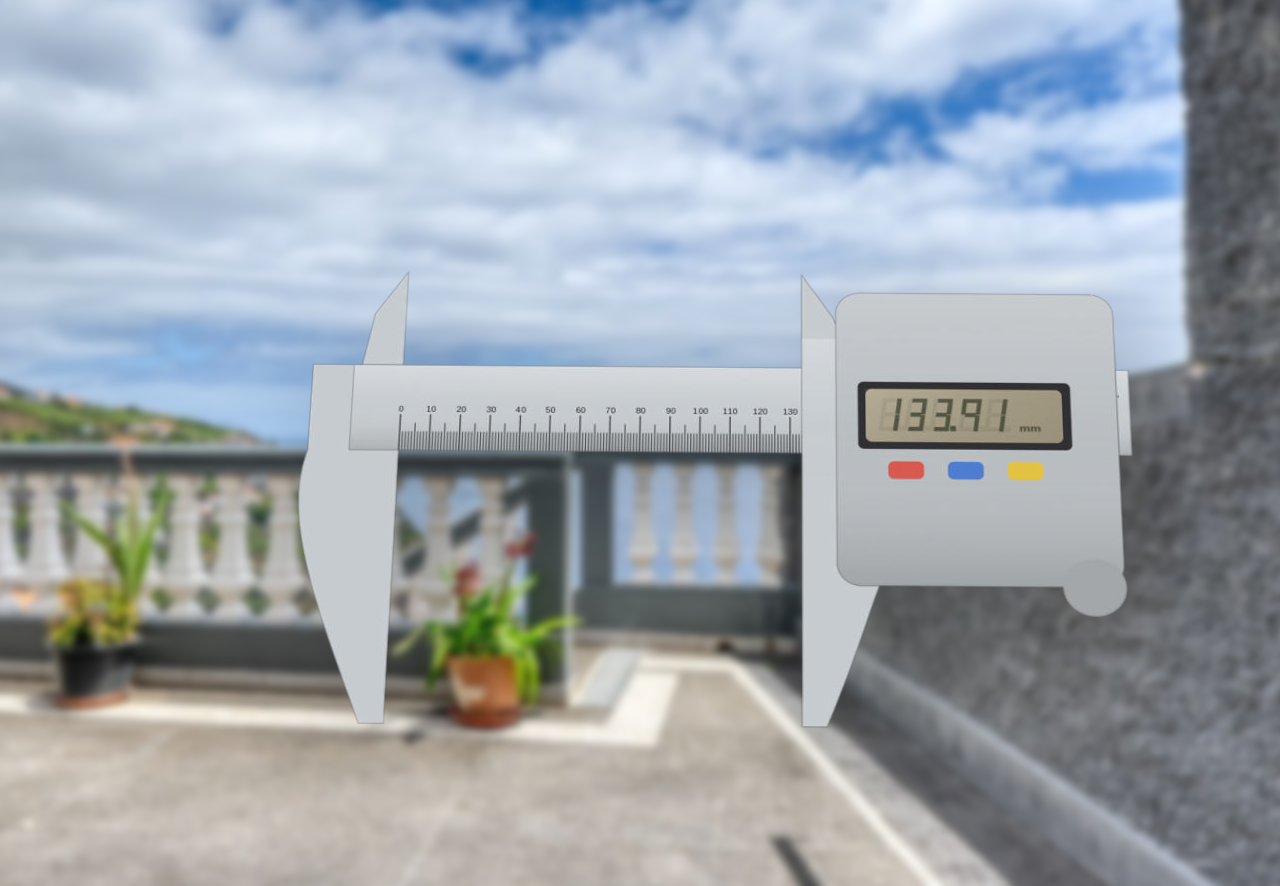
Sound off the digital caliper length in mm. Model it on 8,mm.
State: 133.91,mm
